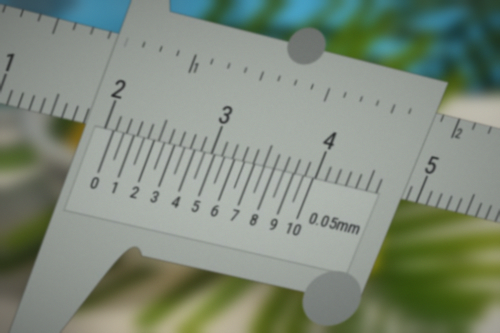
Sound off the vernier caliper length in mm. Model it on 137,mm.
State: 20.8,mm
